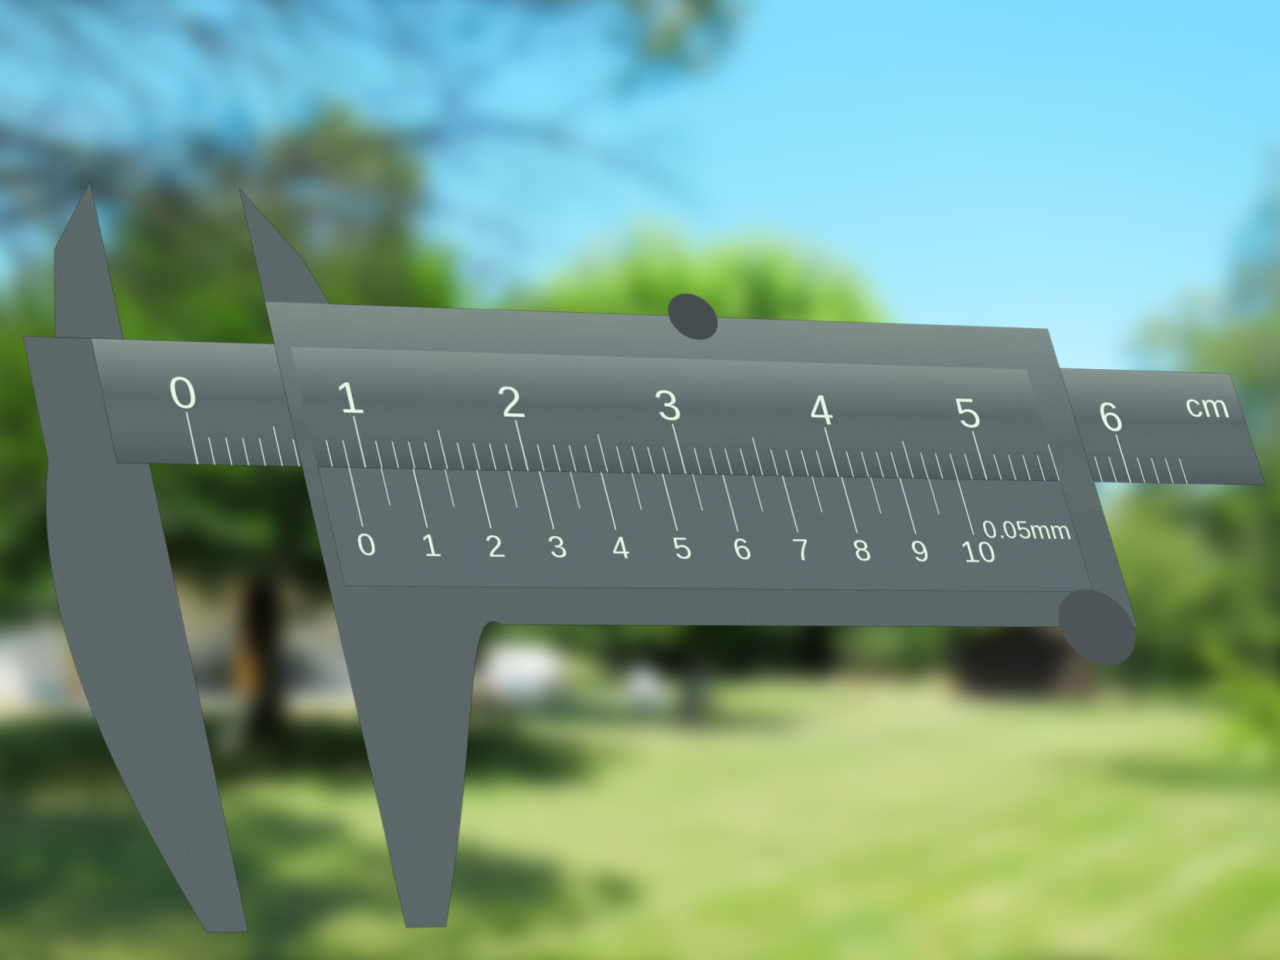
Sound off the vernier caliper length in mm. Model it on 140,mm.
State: 9.0,mm
